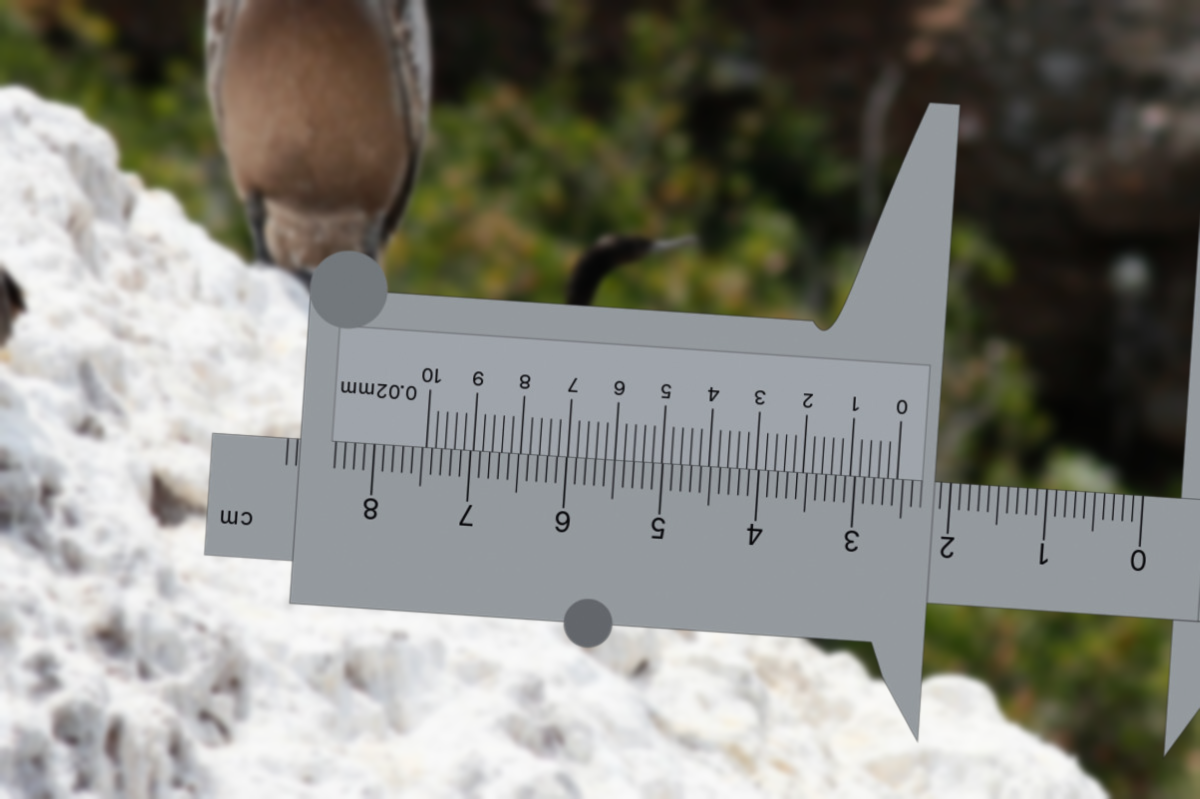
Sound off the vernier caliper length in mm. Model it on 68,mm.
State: 25.6,mm
